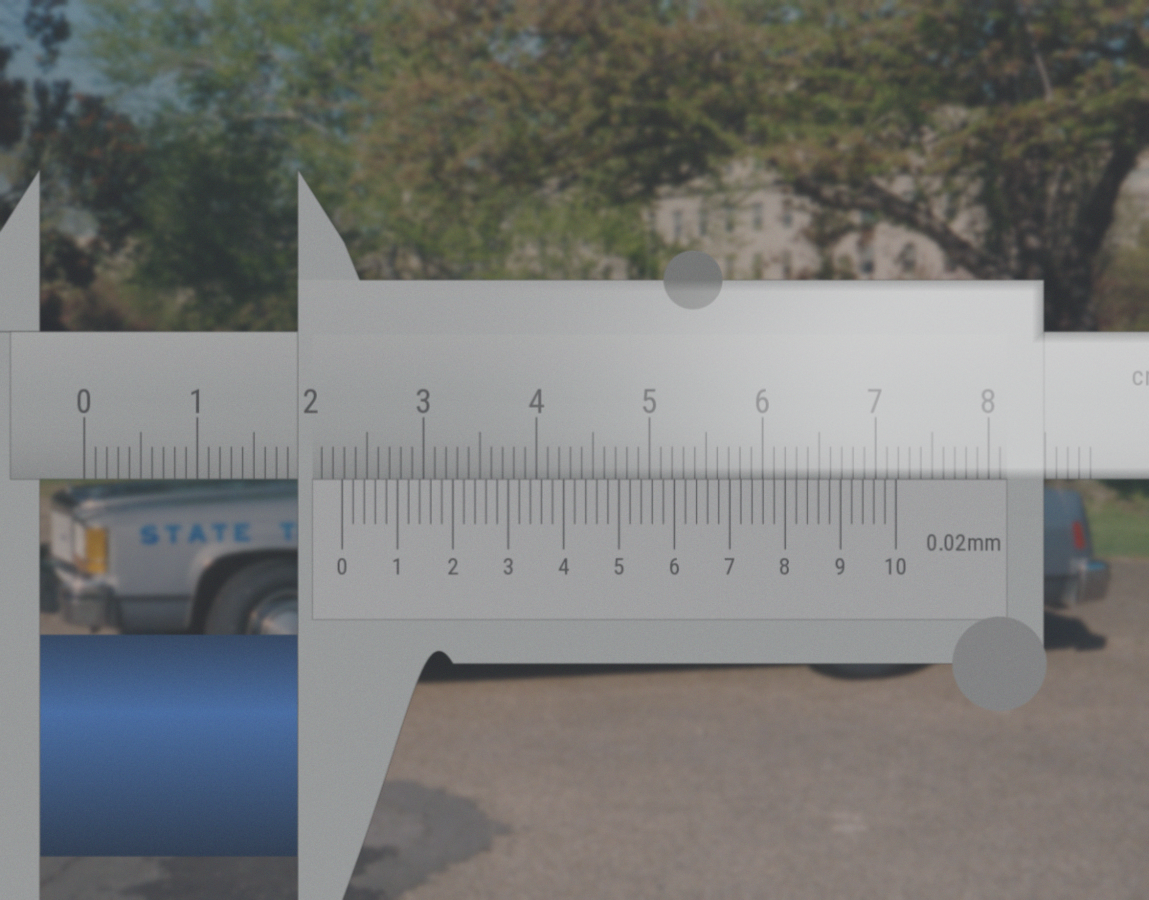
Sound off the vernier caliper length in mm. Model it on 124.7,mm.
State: 22.8,mm
